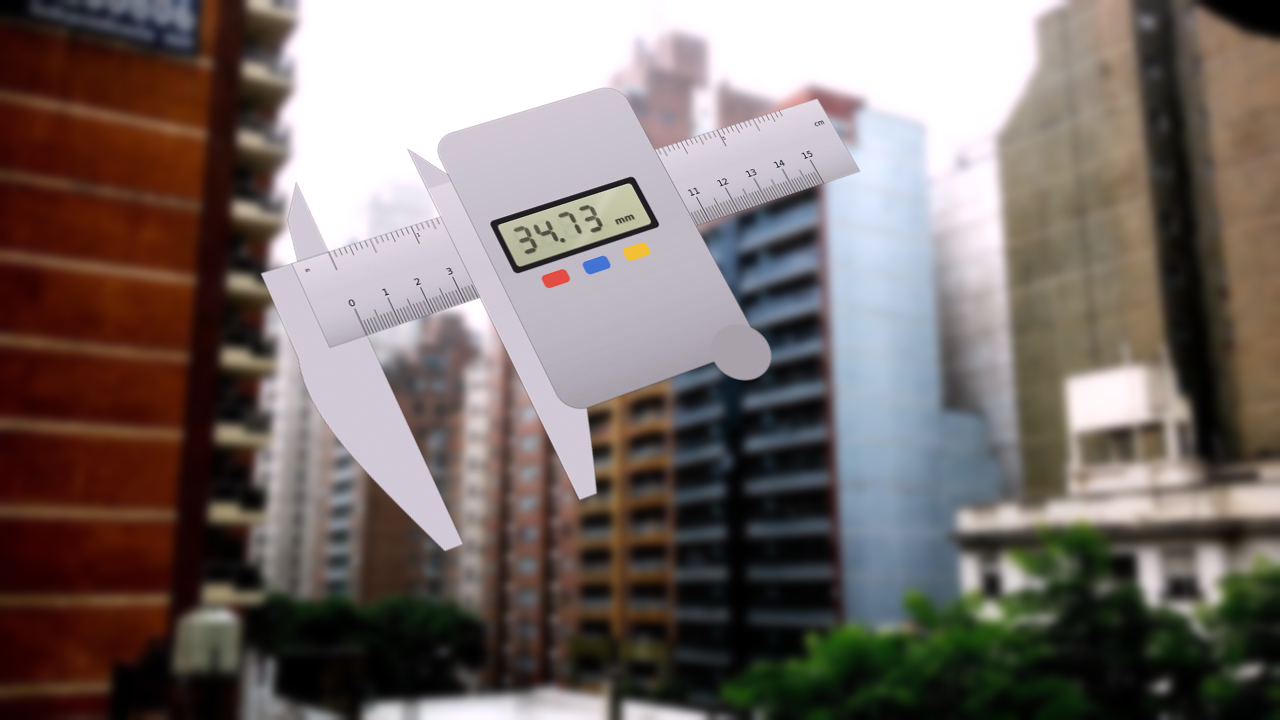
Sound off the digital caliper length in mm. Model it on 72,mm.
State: 34.73,mm
